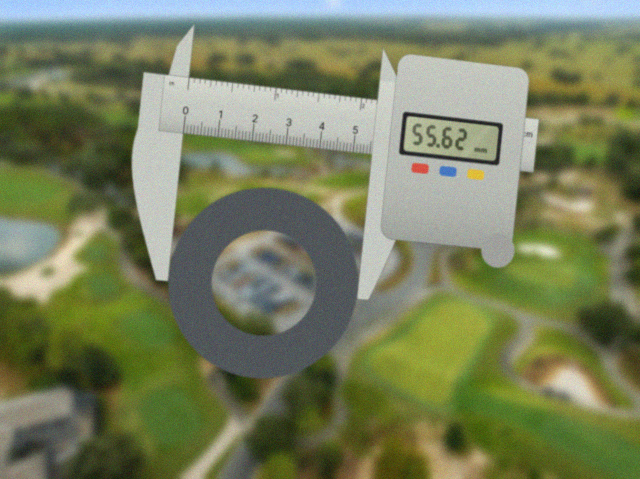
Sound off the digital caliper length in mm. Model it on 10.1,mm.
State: 55.62,mm
